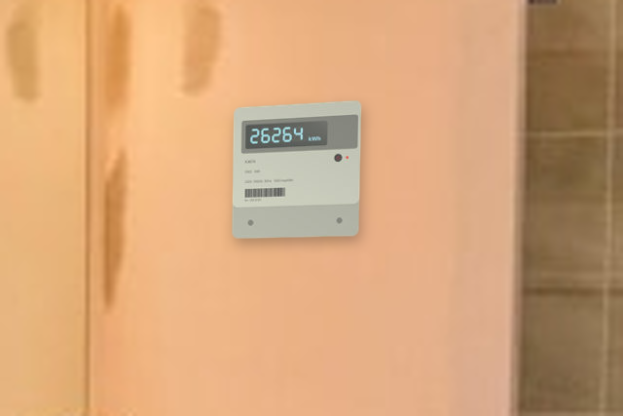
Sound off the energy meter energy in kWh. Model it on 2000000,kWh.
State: 26264,kWh
